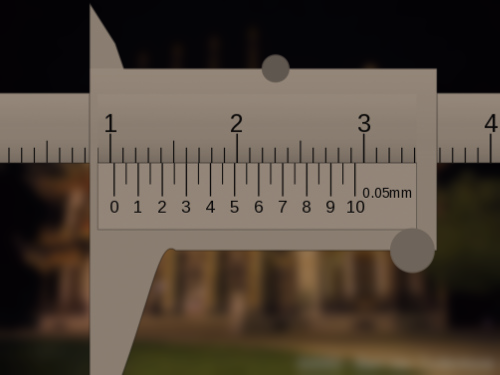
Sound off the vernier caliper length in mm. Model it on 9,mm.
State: 10.3,mm
